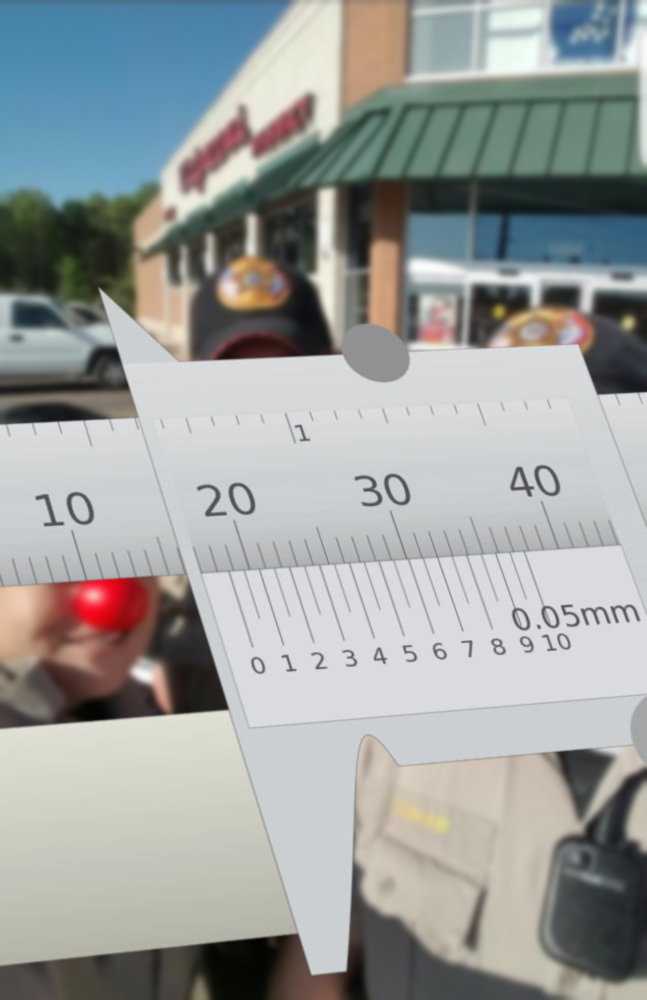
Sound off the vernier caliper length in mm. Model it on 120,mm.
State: 18.7,mm
